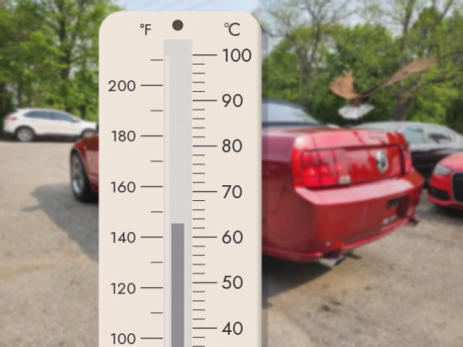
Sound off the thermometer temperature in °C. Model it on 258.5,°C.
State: 63,°C
